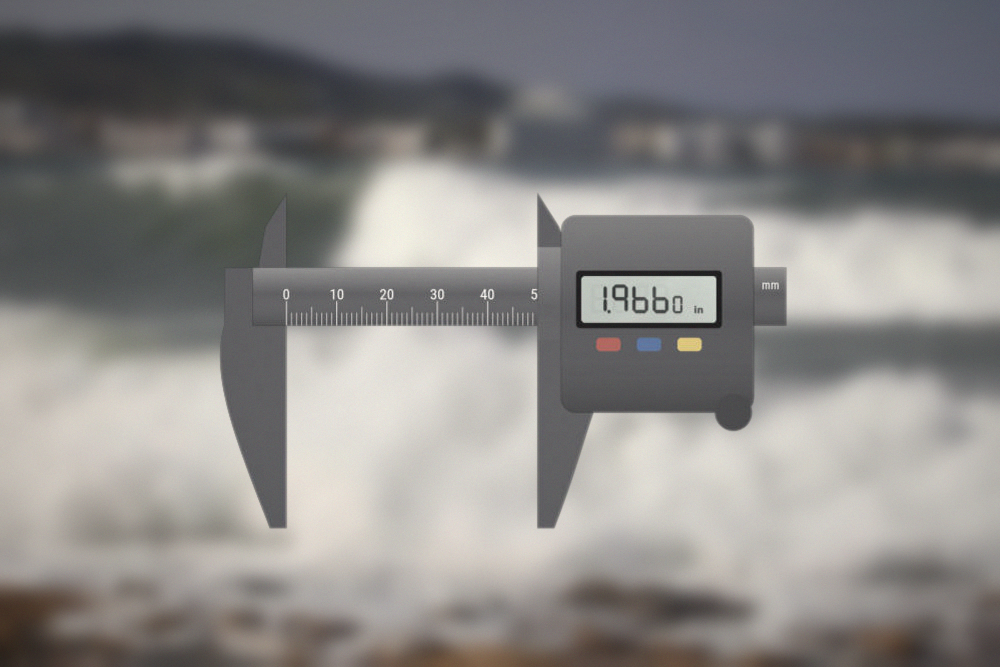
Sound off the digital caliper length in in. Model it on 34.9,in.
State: 1.9660,in
